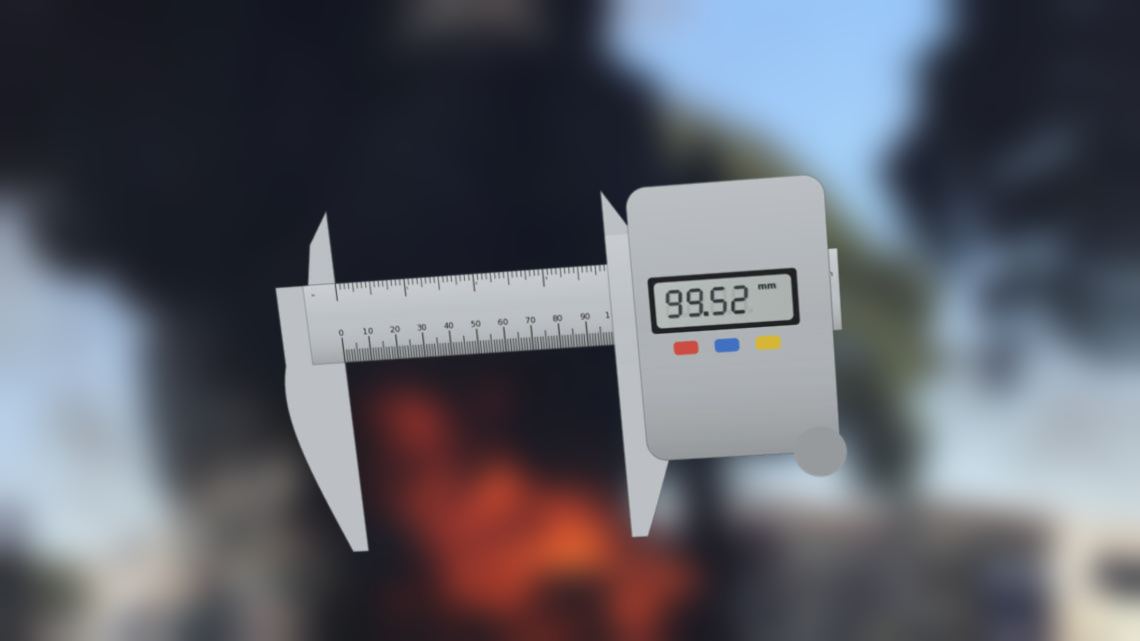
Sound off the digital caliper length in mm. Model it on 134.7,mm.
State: 99.52,mm
